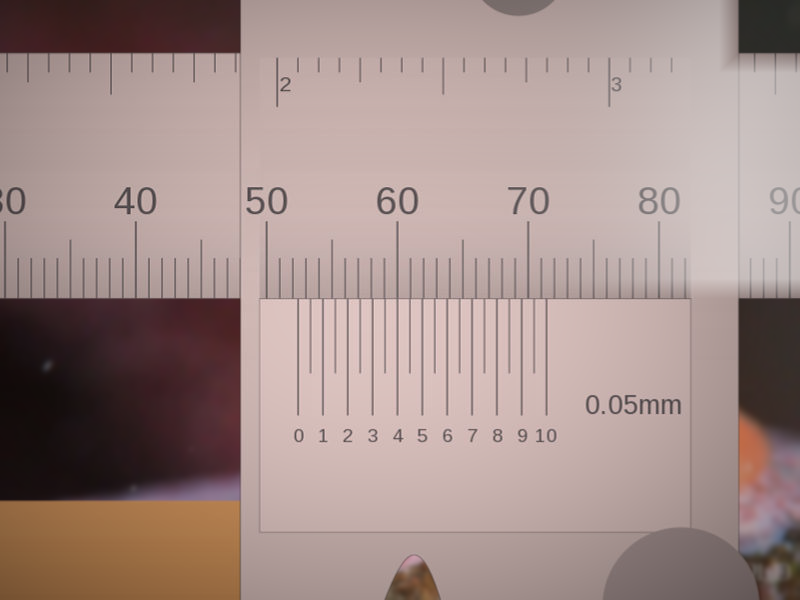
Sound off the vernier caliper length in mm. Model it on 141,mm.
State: 52.4,mm
